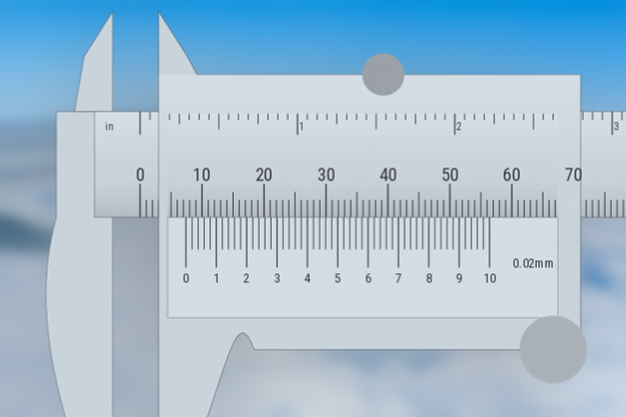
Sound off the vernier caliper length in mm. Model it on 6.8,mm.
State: 7.4,mm
